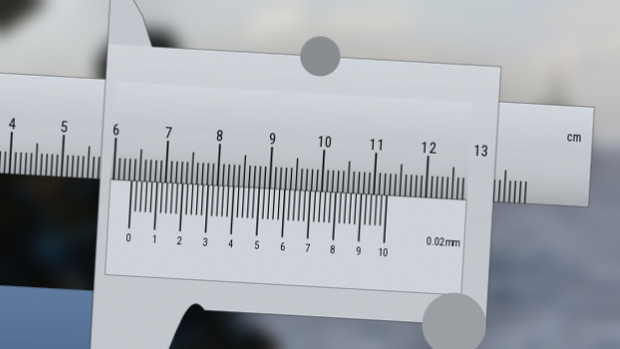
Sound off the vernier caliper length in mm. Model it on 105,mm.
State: 63.5,mm
